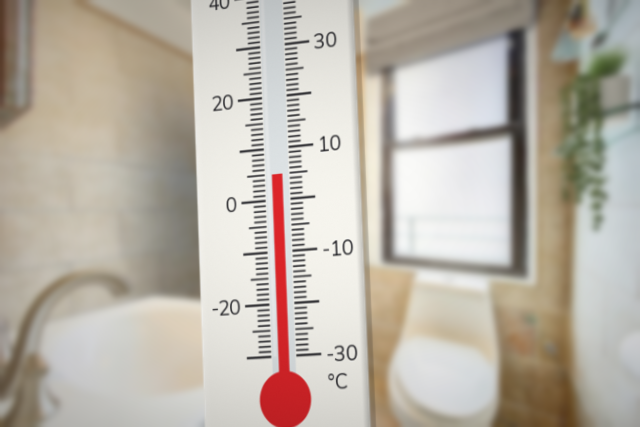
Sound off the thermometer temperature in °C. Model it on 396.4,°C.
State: 5,°C
